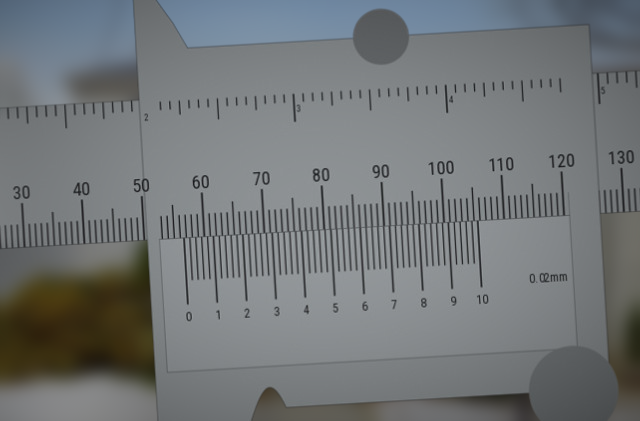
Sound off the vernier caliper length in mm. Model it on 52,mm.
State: 56.6,mm
